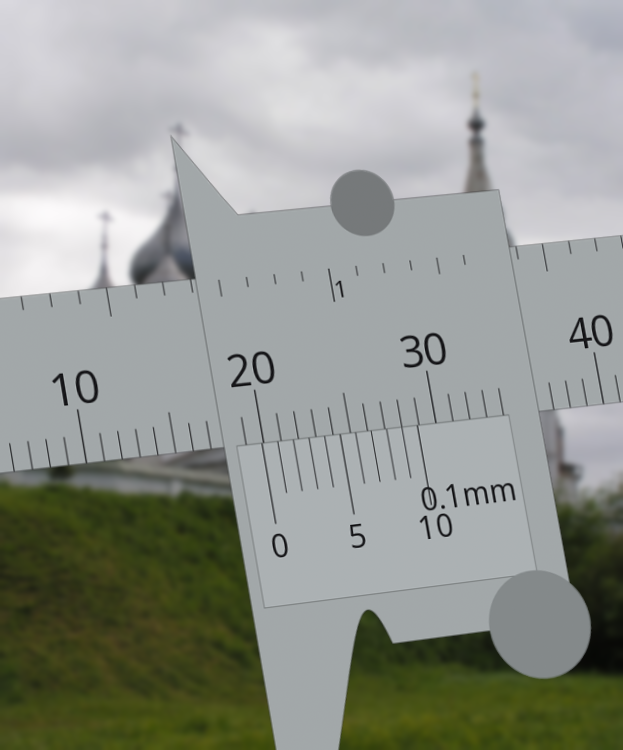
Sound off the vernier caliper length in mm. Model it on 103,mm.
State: 19.9,mm
